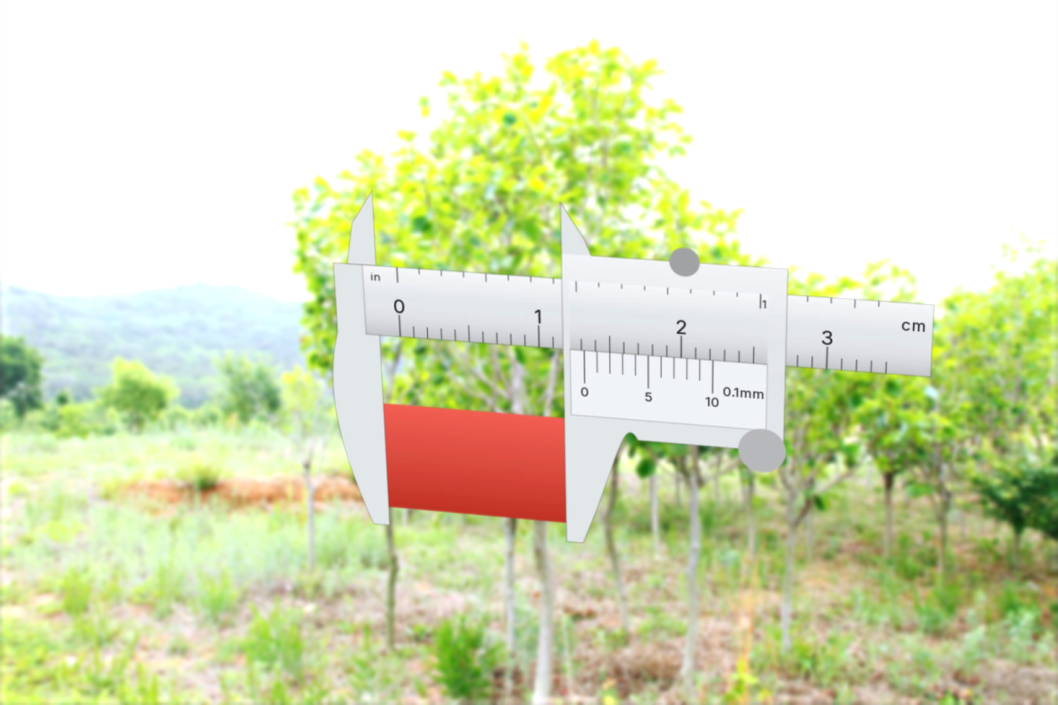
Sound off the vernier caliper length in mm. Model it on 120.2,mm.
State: 13.2,mm
